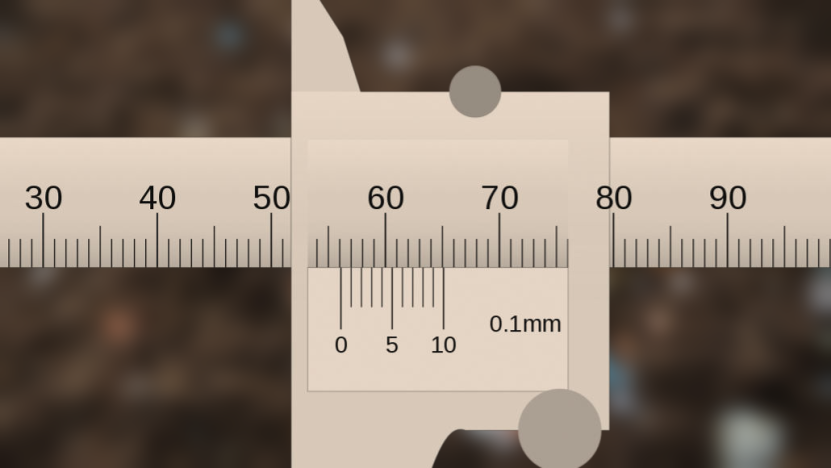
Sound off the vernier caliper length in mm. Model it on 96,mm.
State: 56.1,mm
